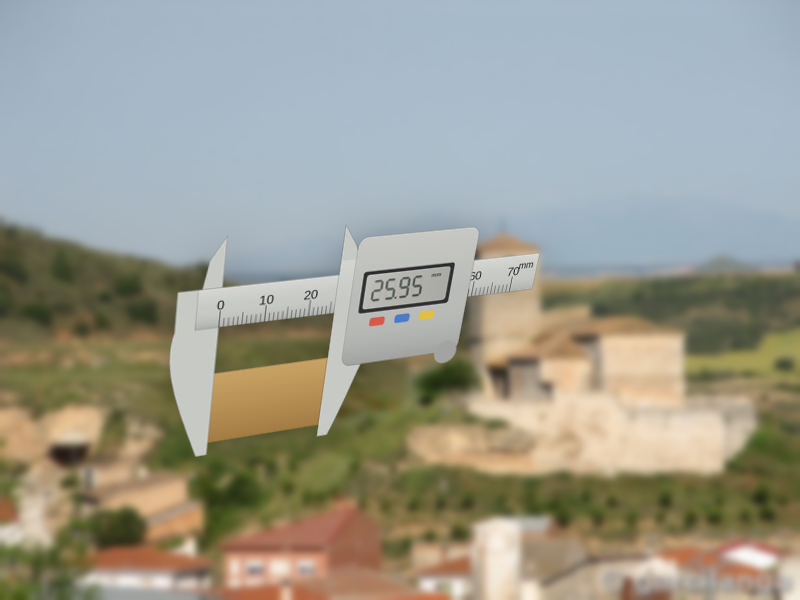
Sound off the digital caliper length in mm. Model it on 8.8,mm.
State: 25.95,mm
